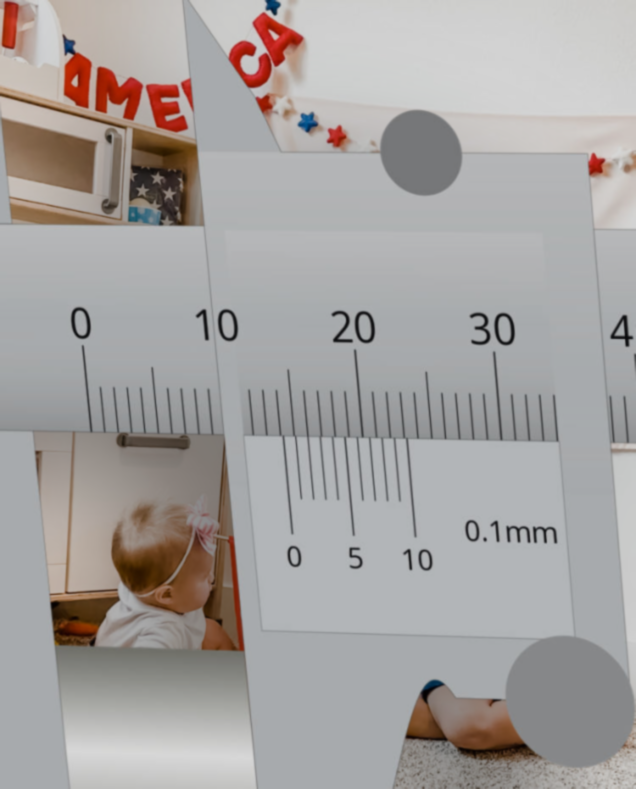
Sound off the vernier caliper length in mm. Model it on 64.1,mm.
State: 14.2,mm
